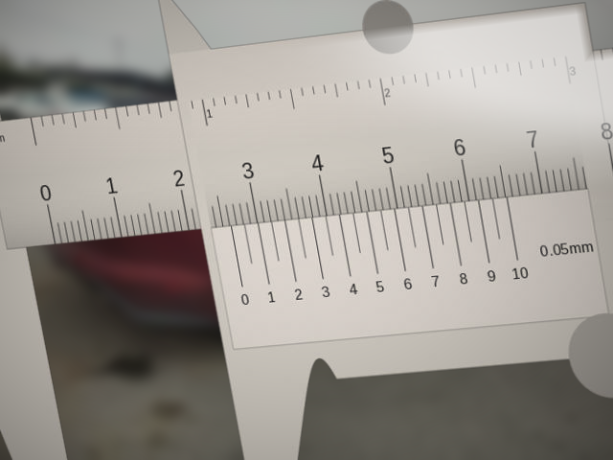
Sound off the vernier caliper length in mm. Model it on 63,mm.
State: 26.2,mm
